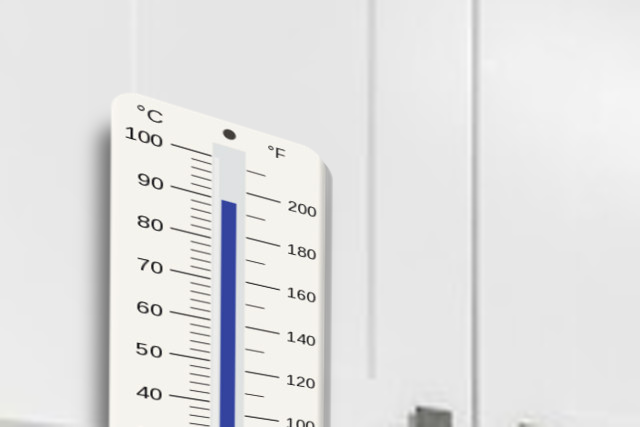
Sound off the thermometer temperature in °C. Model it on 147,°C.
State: 90,°C
